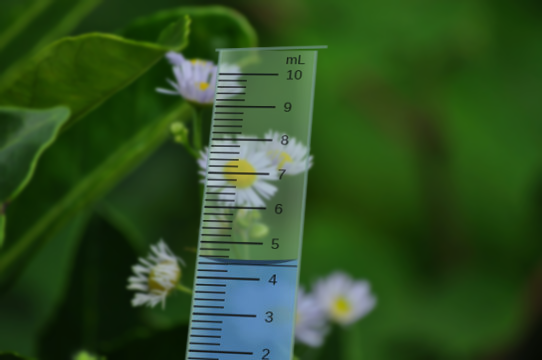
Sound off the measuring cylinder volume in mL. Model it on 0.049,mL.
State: 4.4,mL
